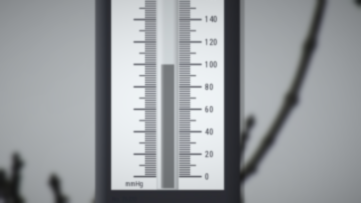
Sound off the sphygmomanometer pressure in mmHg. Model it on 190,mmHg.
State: 100,mmHg
